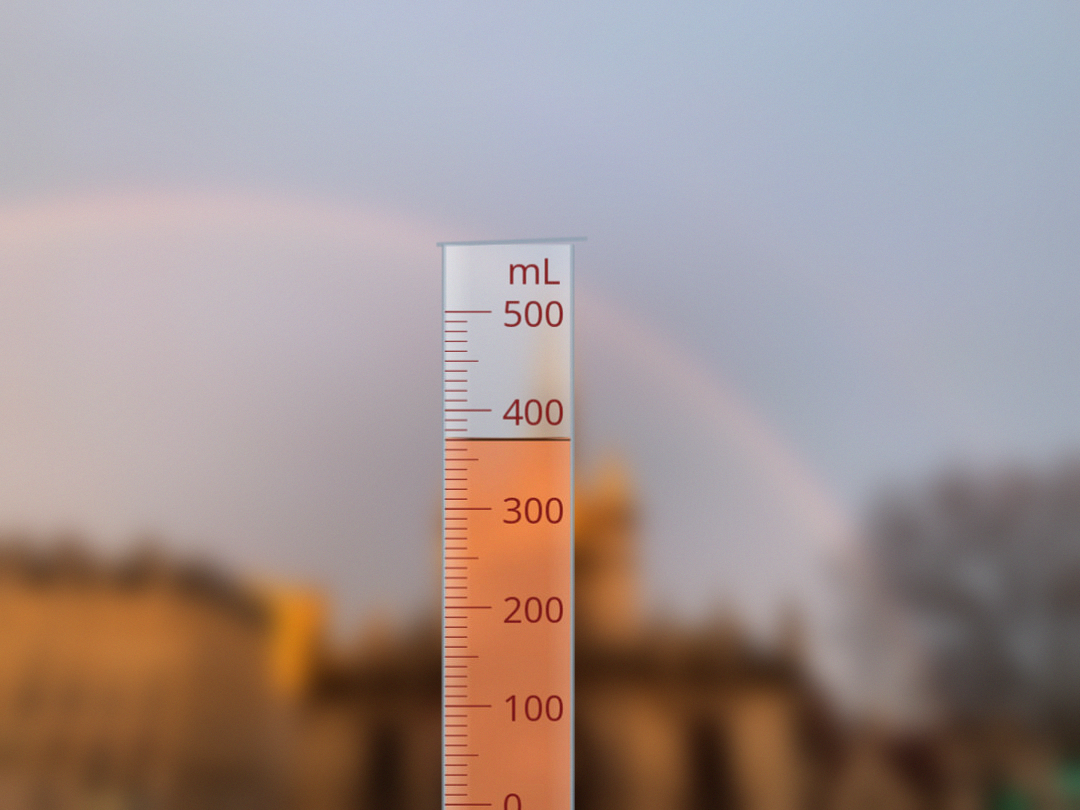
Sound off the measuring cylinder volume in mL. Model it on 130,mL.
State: 370,mL
